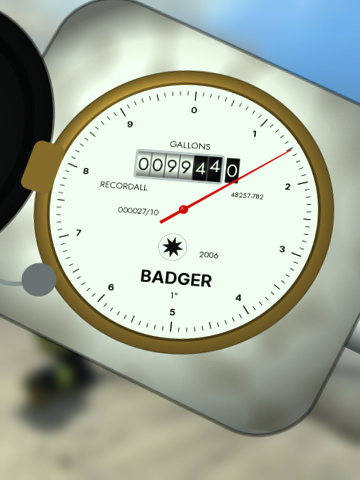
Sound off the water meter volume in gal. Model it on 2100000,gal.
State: 99441.5,gal
